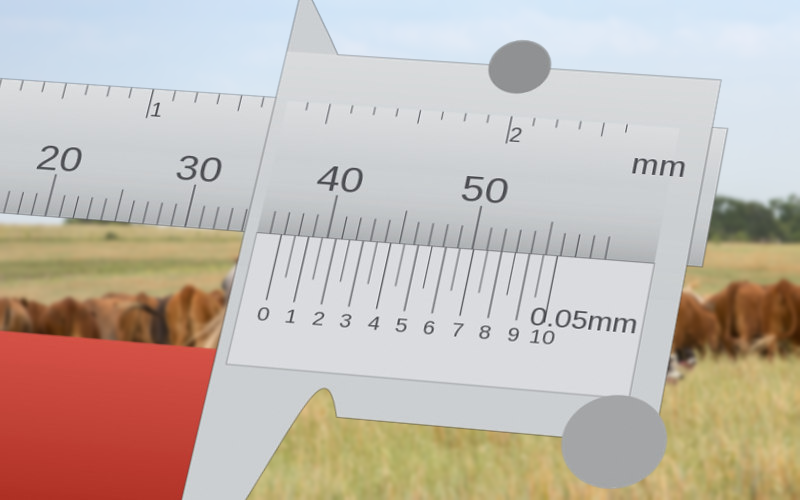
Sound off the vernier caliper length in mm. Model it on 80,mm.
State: 36.8,mm
